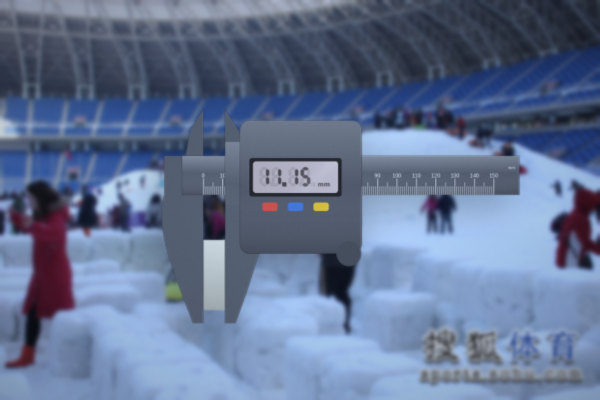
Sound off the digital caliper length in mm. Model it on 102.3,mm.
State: 11.15,mm
